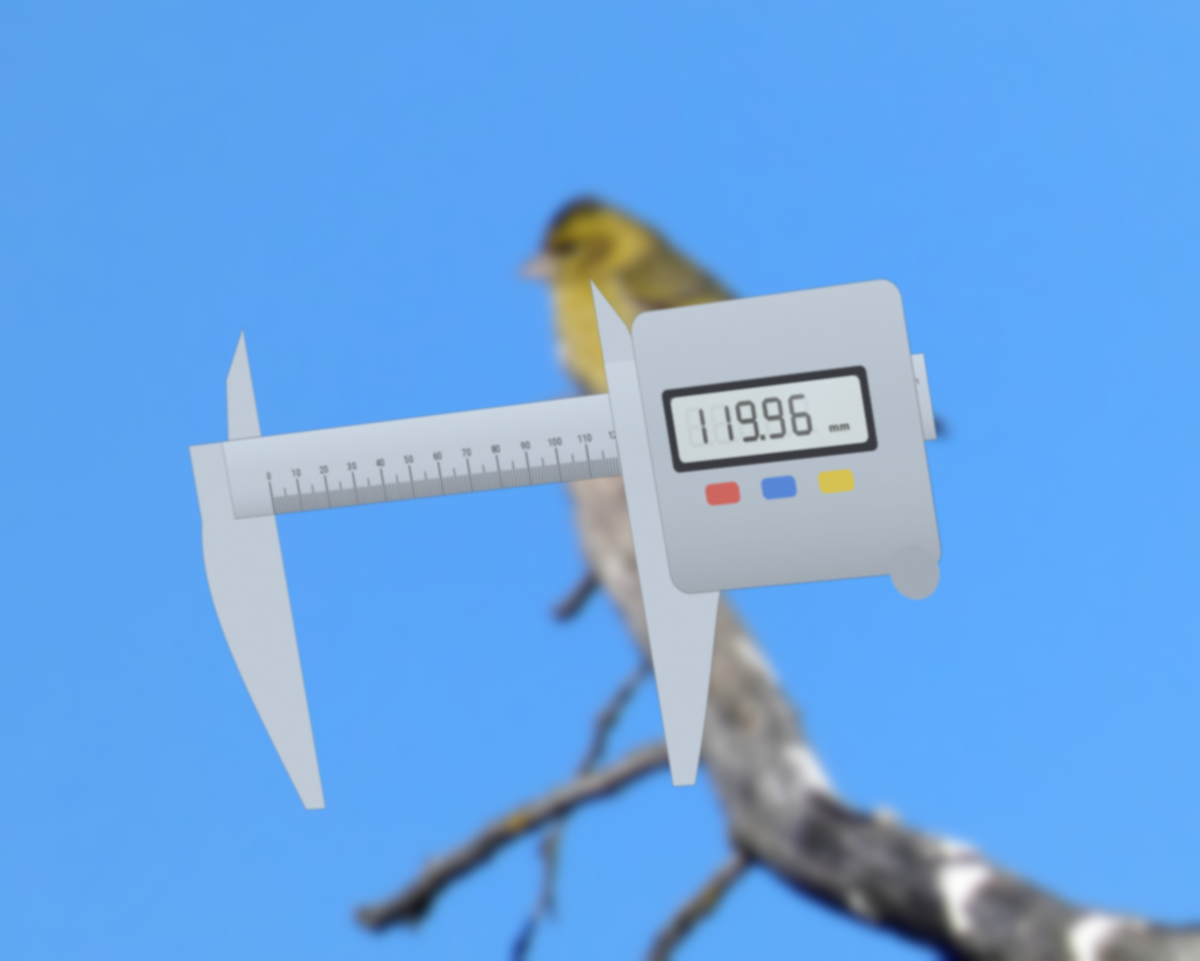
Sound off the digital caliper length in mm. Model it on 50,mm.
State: 119.96,mm
